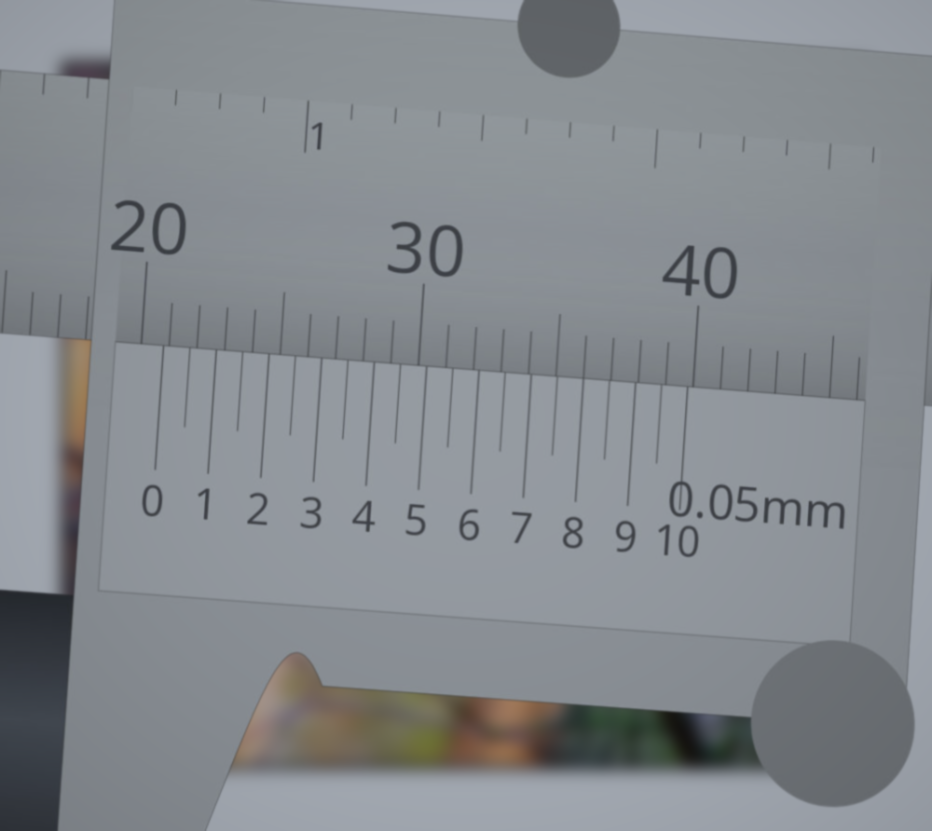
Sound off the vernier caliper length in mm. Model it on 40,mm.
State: 20.80,mm
